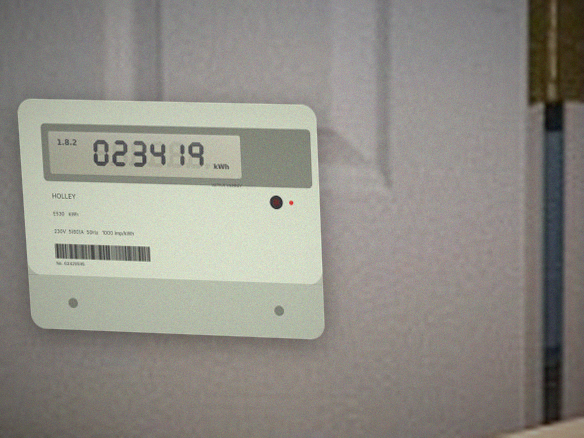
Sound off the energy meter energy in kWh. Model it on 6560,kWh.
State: 23419,kWh
